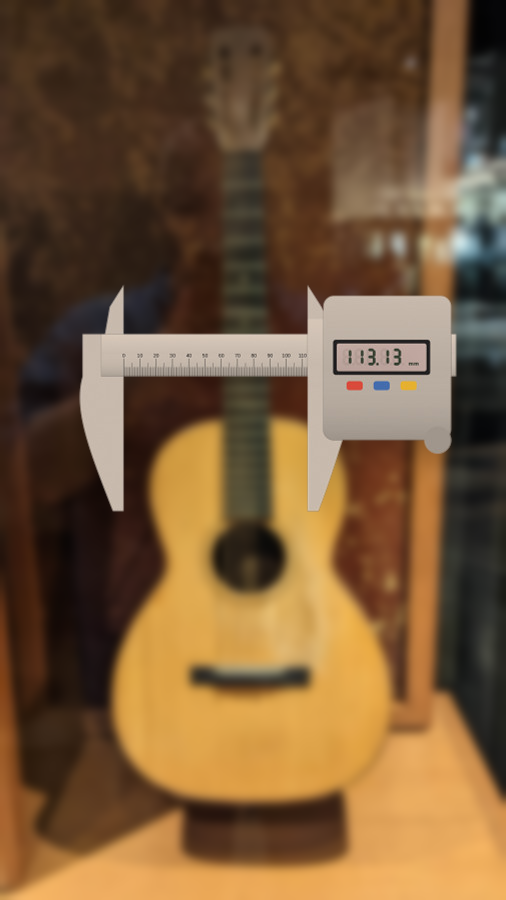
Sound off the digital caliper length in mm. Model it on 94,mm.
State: 113.13,mm
